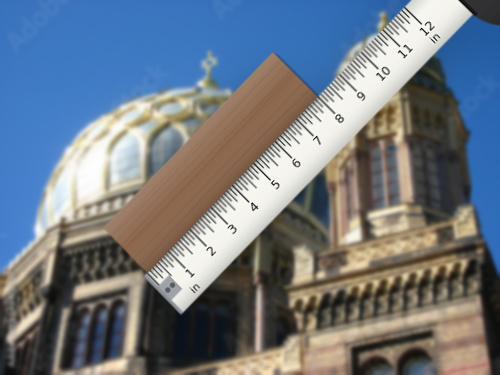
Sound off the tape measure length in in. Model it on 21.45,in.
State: 8,in
